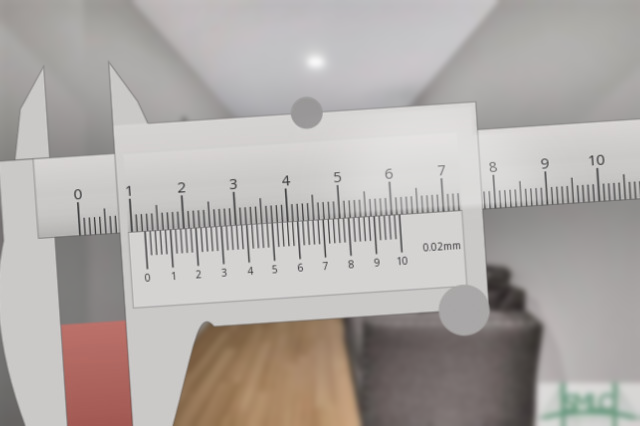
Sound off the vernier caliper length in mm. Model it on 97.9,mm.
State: 12.5,mm
